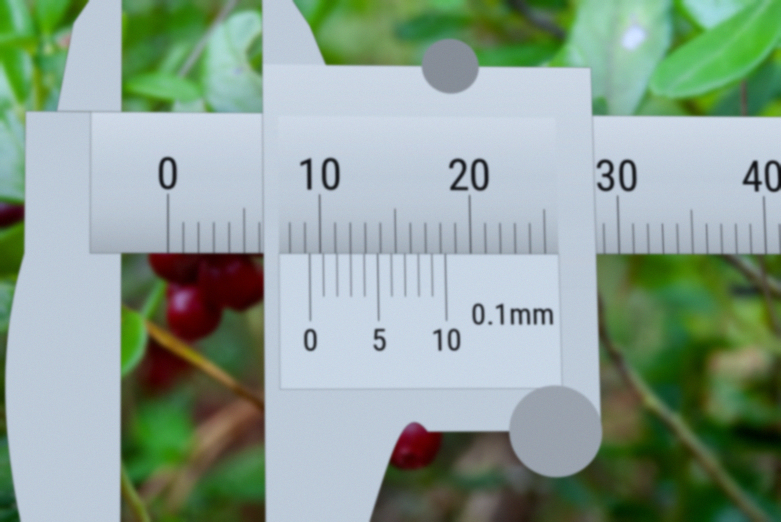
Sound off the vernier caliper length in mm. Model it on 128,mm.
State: 9.3,mm
